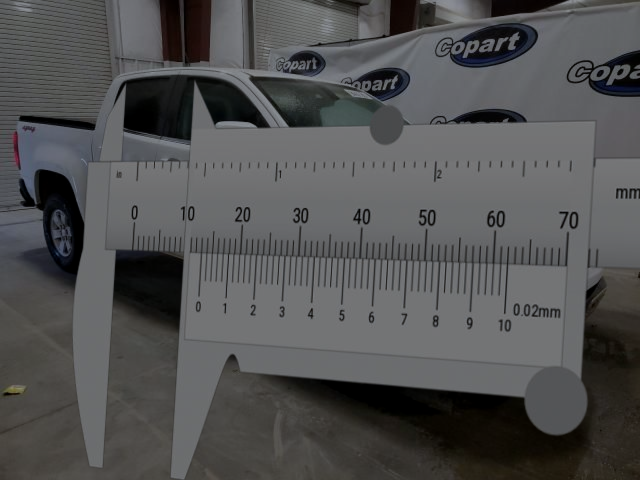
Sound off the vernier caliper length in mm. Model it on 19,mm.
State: 13.0,mm
